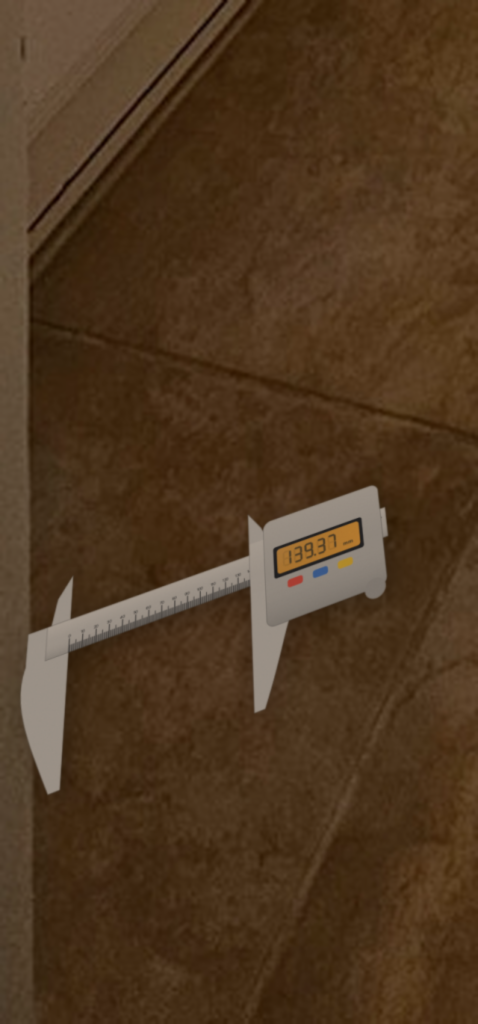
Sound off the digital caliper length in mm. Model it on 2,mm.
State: 139.37,mm
